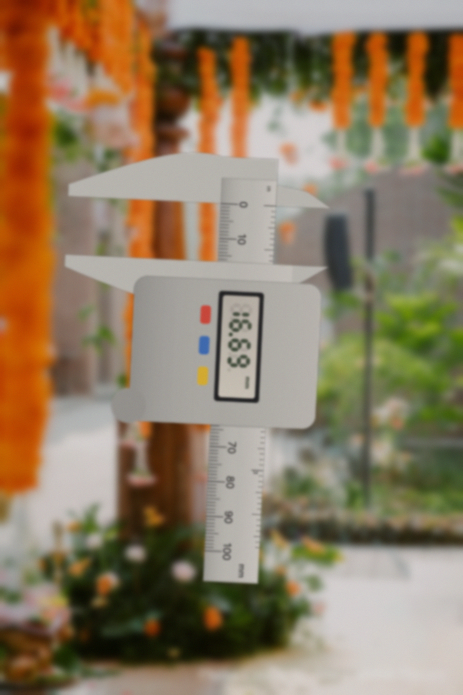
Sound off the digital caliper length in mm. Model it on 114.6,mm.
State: 16.69,mm
